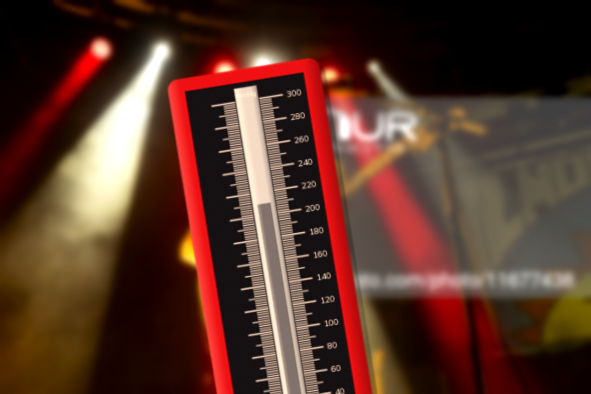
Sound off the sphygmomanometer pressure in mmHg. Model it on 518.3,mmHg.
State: 210,mmHg
